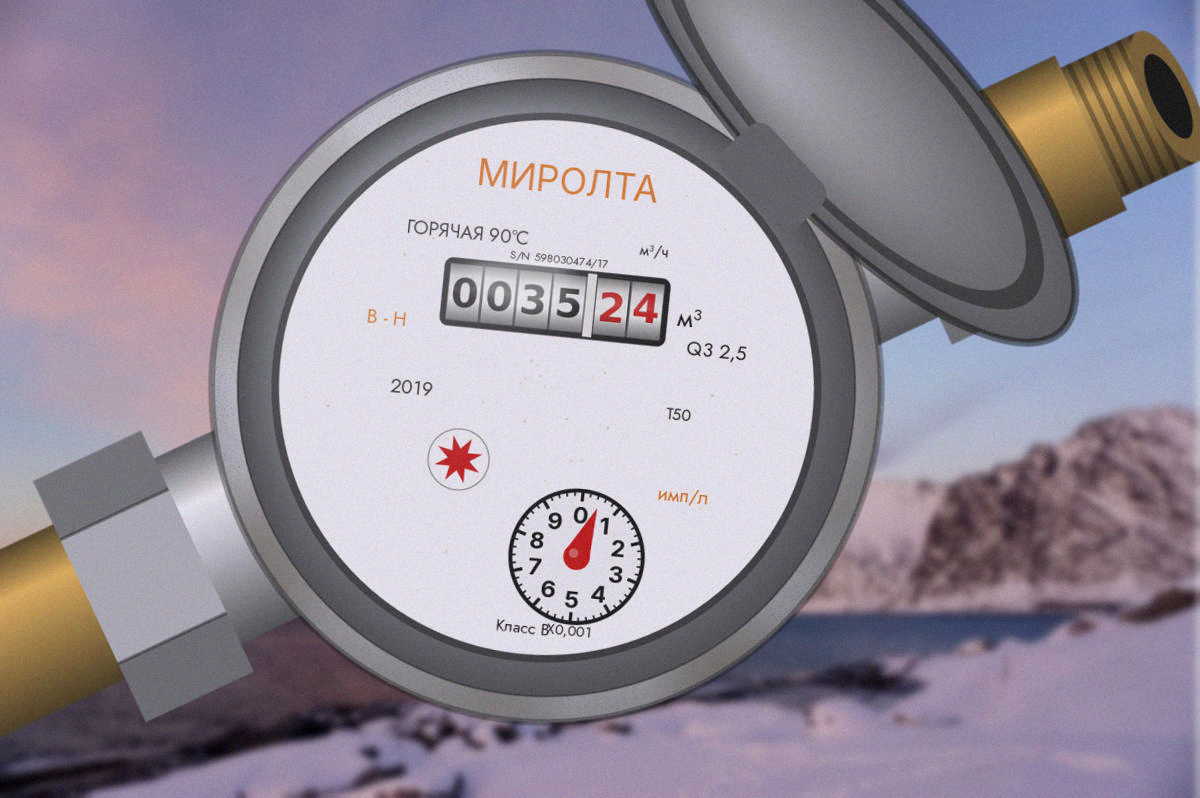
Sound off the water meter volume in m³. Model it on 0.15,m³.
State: 35.240,m³
